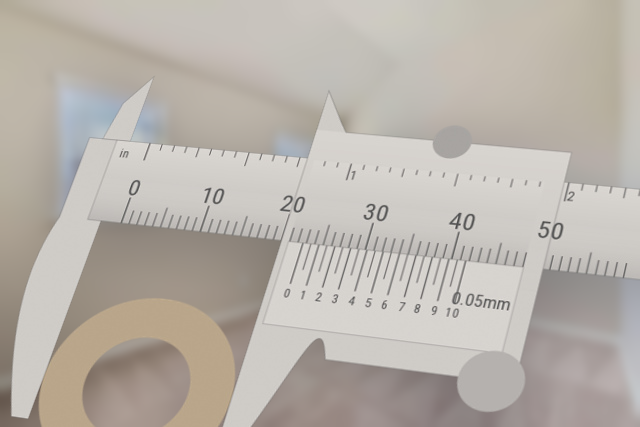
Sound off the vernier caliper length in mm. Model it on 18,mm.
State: 22.6,mm
